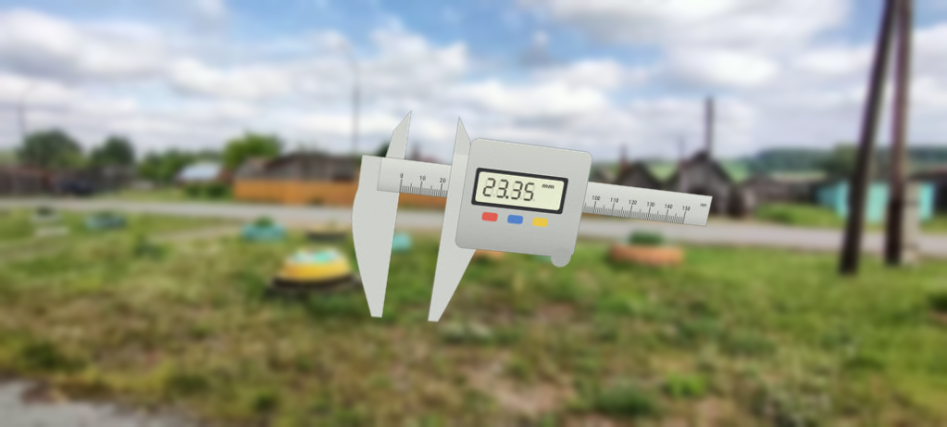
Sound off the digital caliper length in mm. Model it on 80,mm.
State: 23.35,mm
